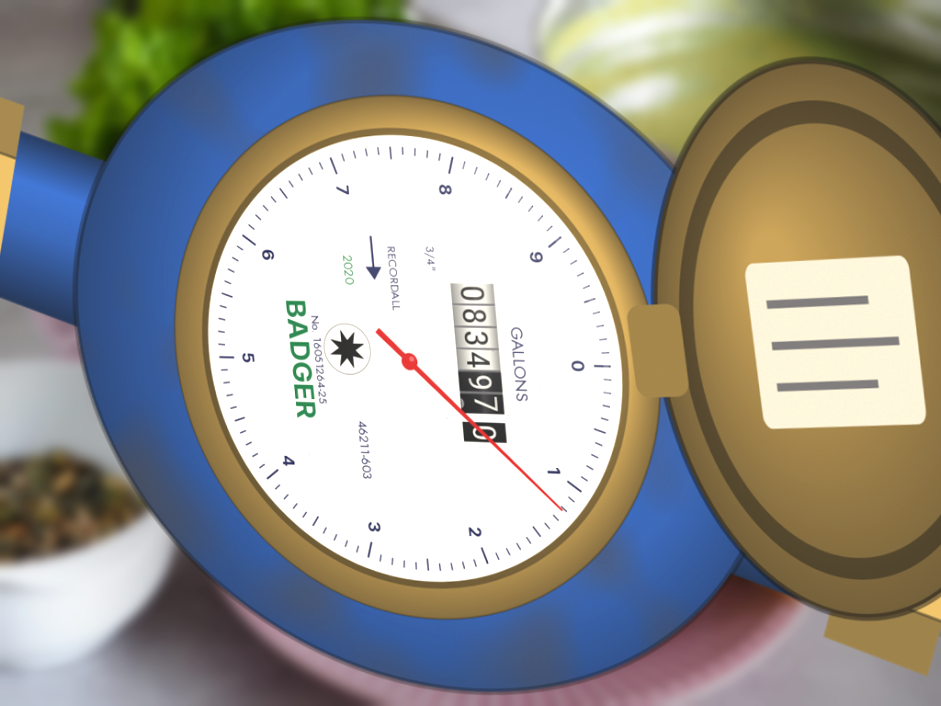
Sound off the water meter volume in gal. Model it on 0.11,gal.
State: 834971.2,gal
